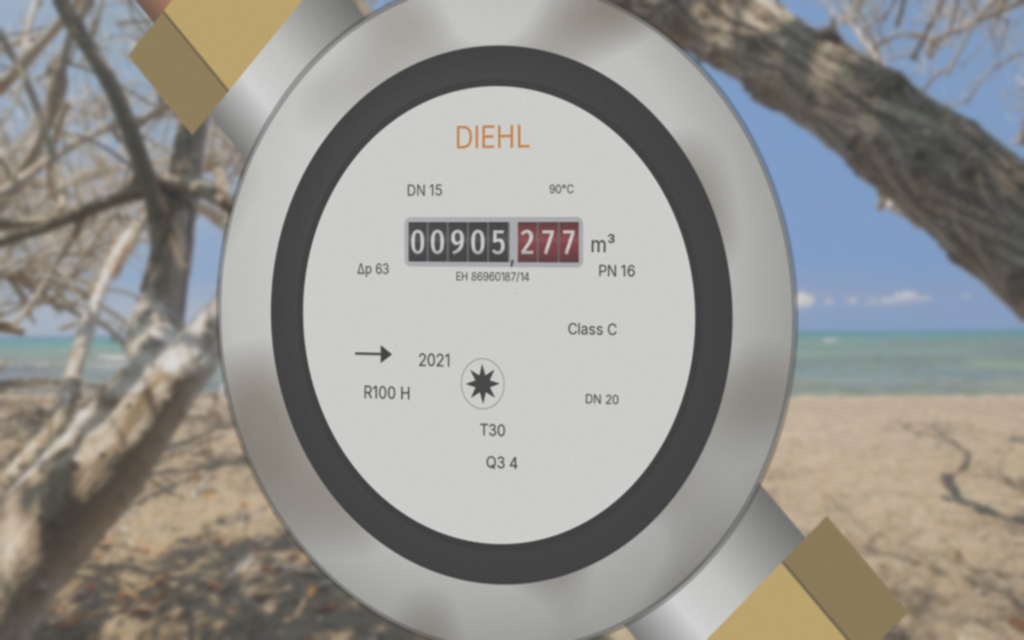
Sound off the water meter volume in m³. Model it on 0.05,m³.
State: 905.277,m³
